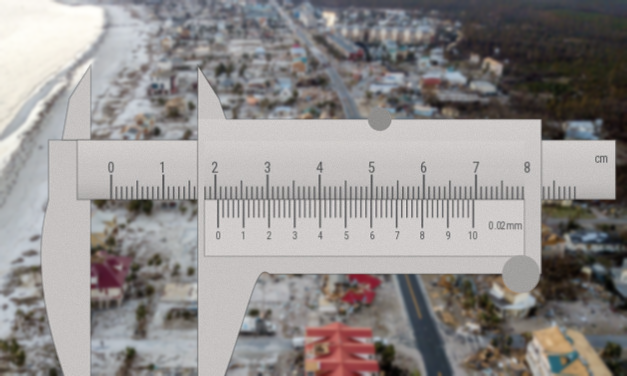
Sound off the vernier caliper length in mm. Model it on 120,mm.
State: 20.5,mm
